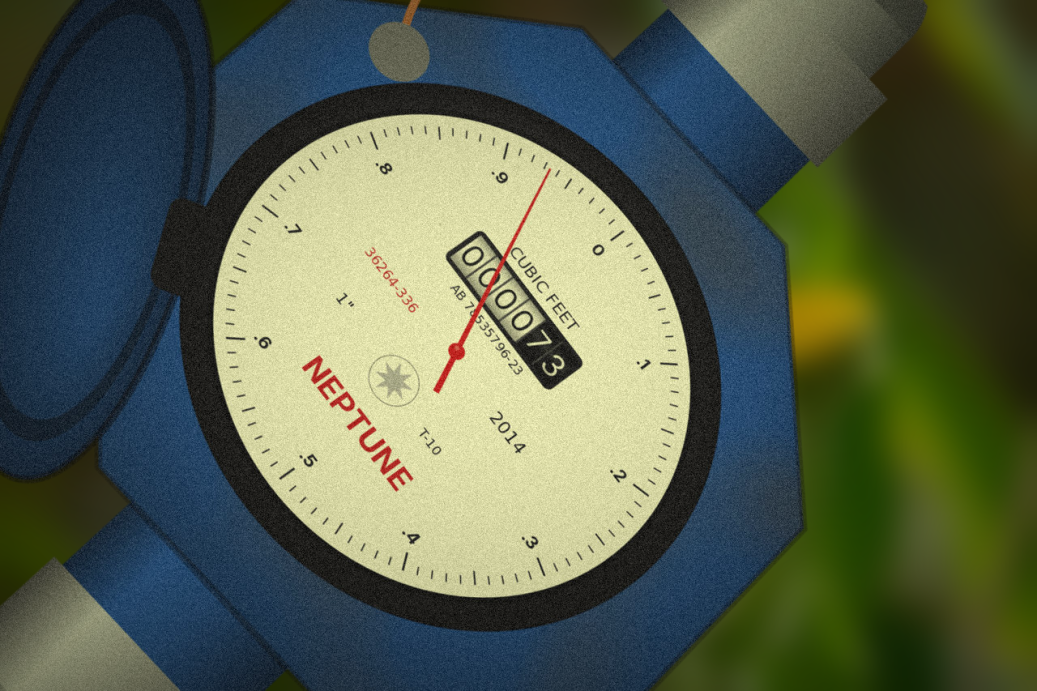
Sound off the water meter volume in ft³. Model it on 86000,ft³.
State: 72.93,ft³
